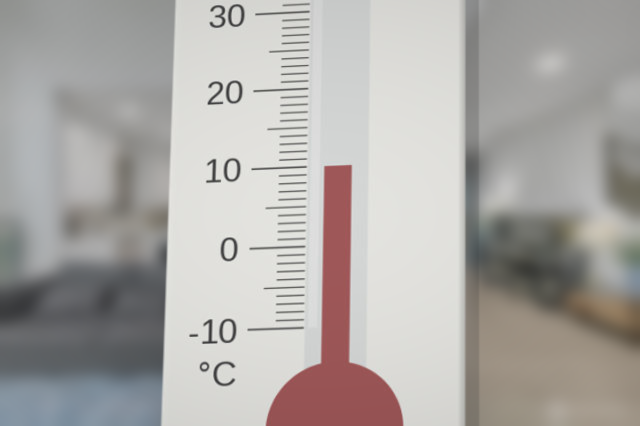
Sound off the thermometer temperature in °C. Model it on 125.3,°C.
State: 10,°C
